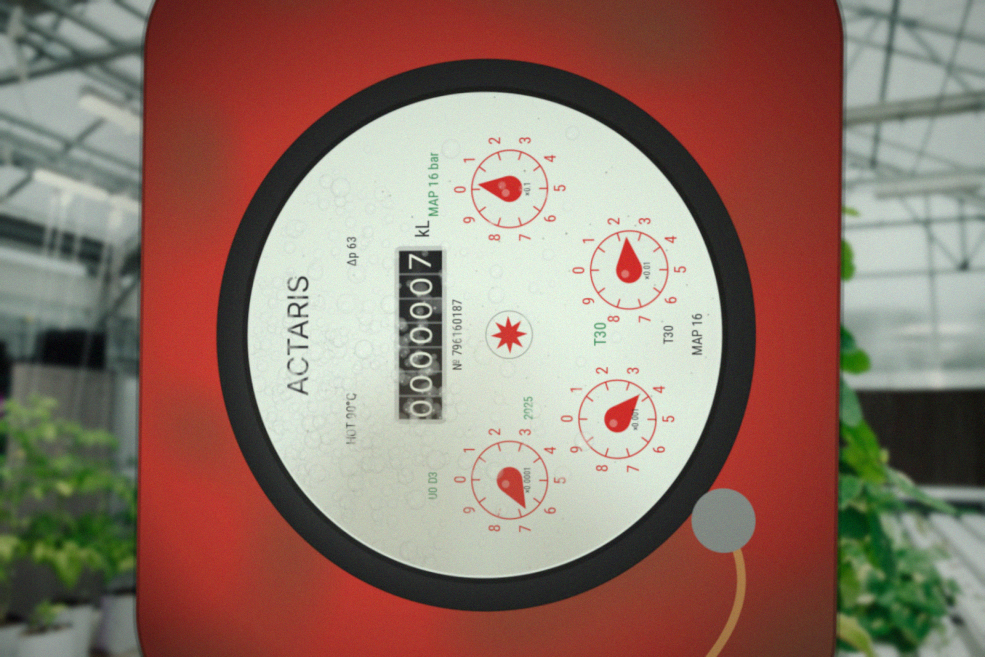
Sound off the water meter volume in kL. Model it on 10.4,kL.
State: 7.0236,kL
